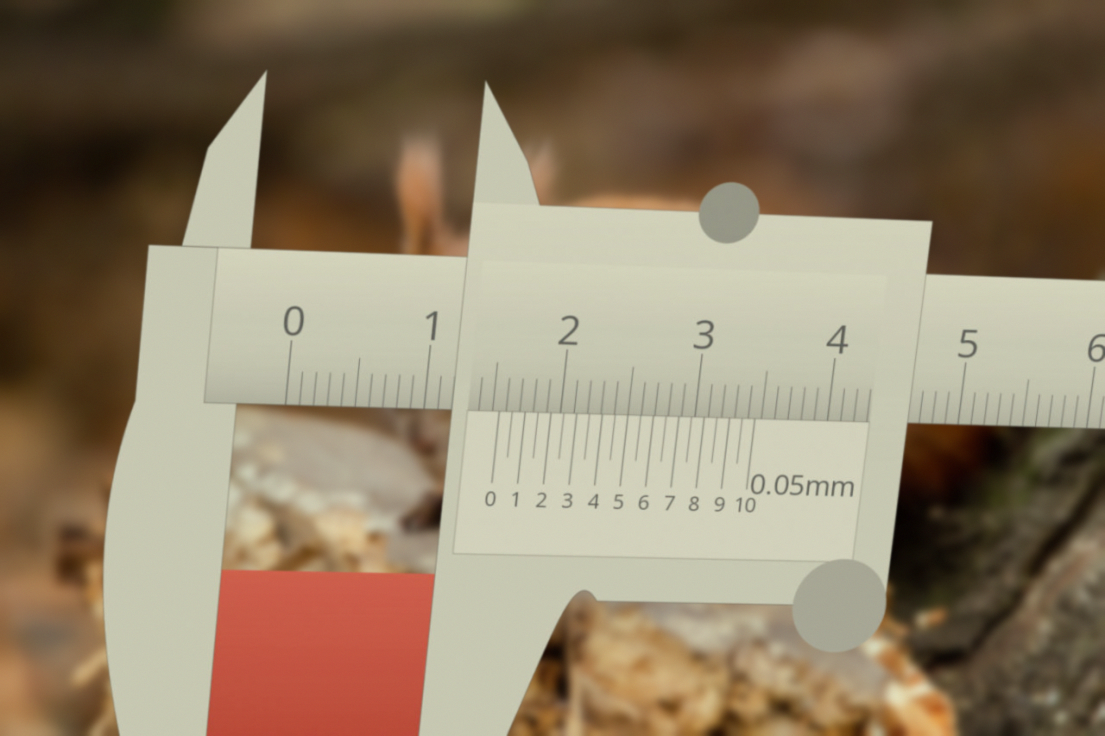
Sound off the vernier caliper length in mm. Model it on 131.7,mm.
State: 15.5,mm
